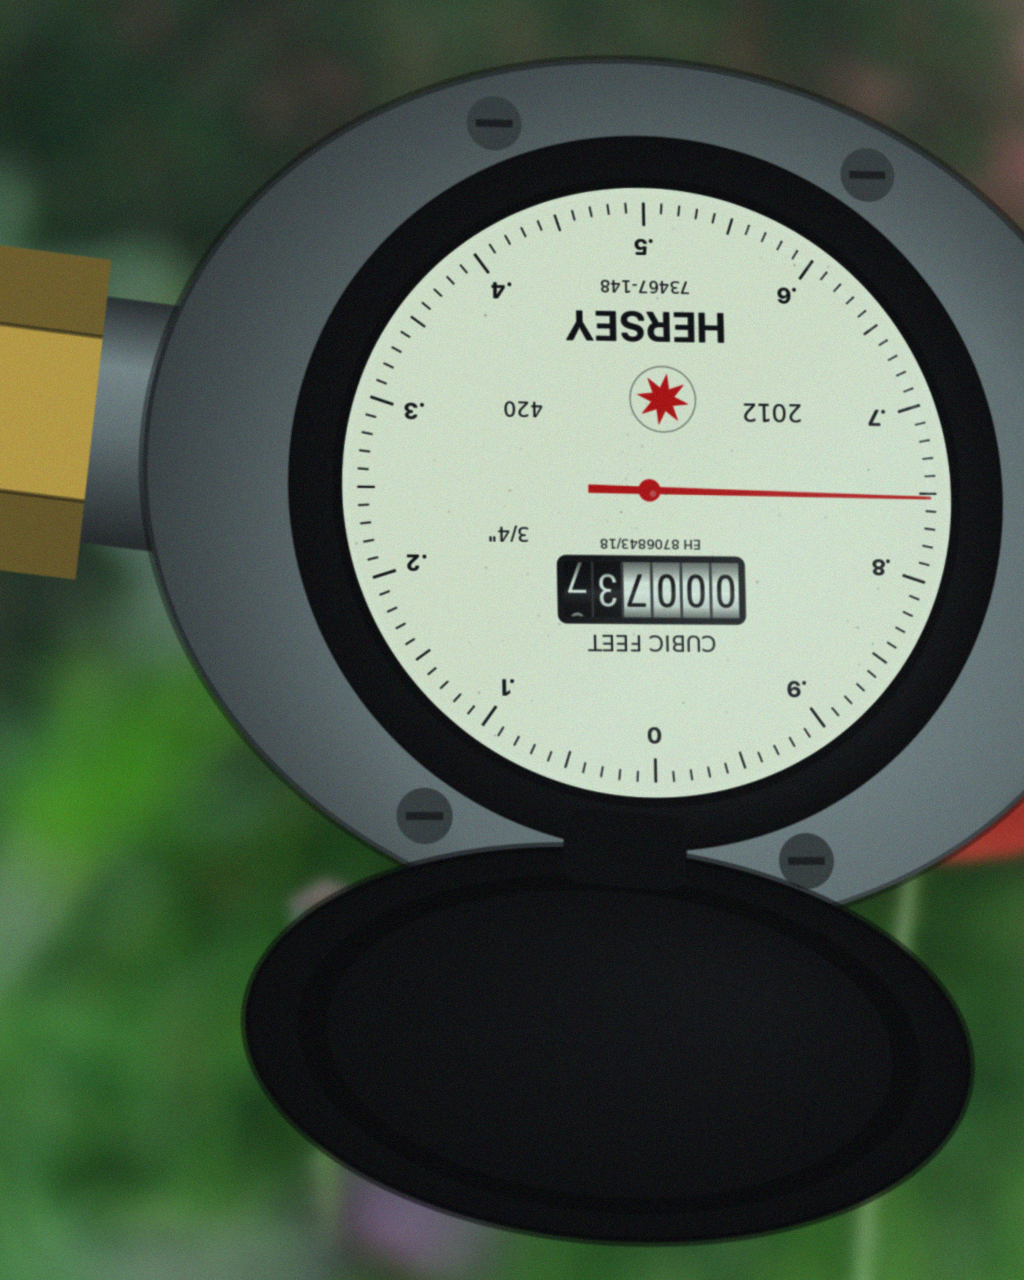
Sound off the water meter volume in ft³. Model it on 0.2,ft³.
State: 736.75,ft³
